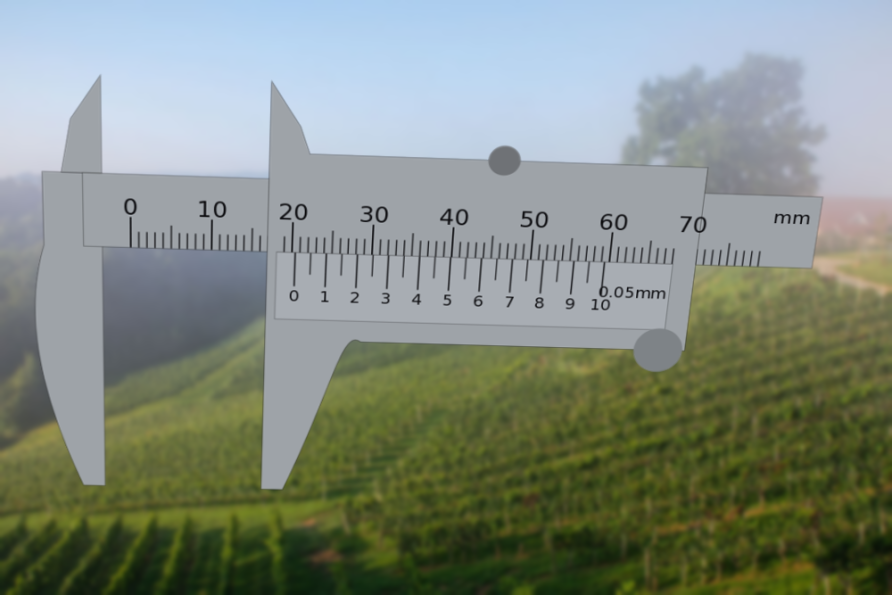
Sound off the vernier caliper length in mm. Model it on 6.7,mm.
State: 20.4,mm
